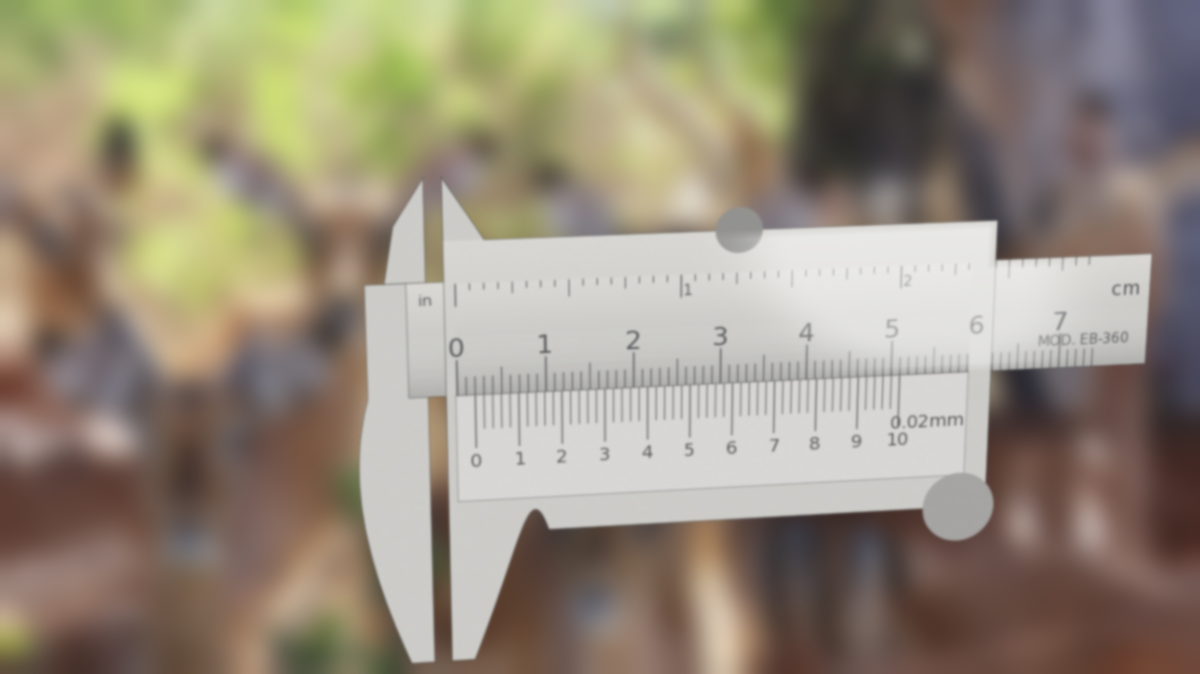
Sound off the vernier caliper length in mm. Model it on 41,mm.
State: 2.0,mm
